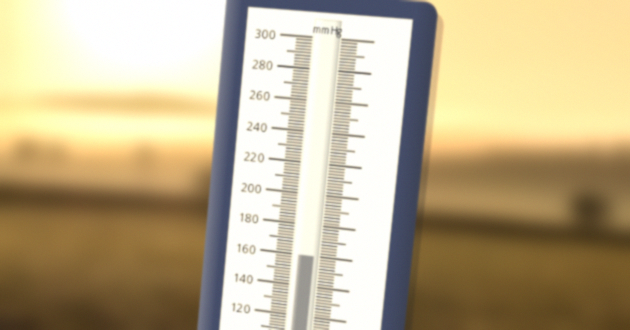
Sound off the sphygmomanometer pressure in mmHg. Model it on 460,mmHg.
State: 160,mmHg
